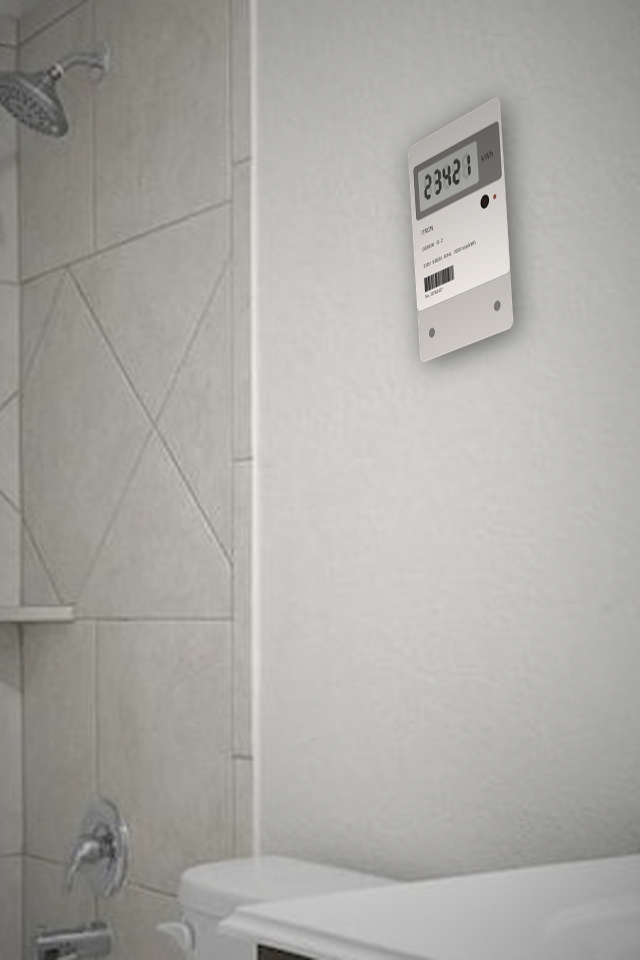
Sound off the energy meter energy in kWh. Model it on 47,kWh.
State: 23421,kWh
